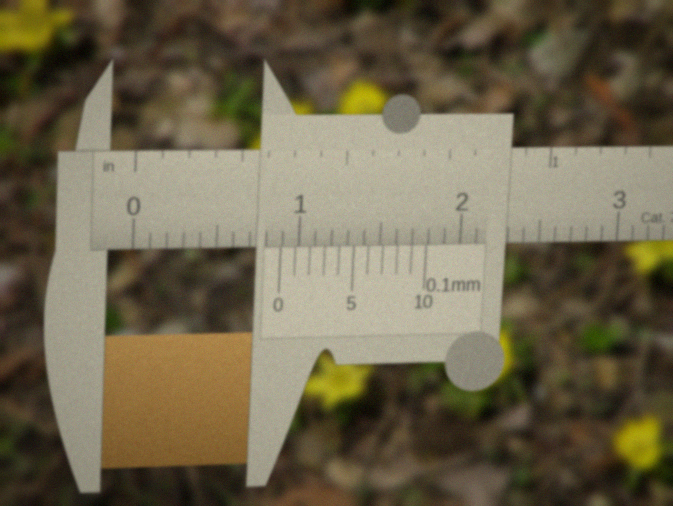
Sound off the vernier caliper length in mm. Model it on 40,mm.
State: 8.9,mm
